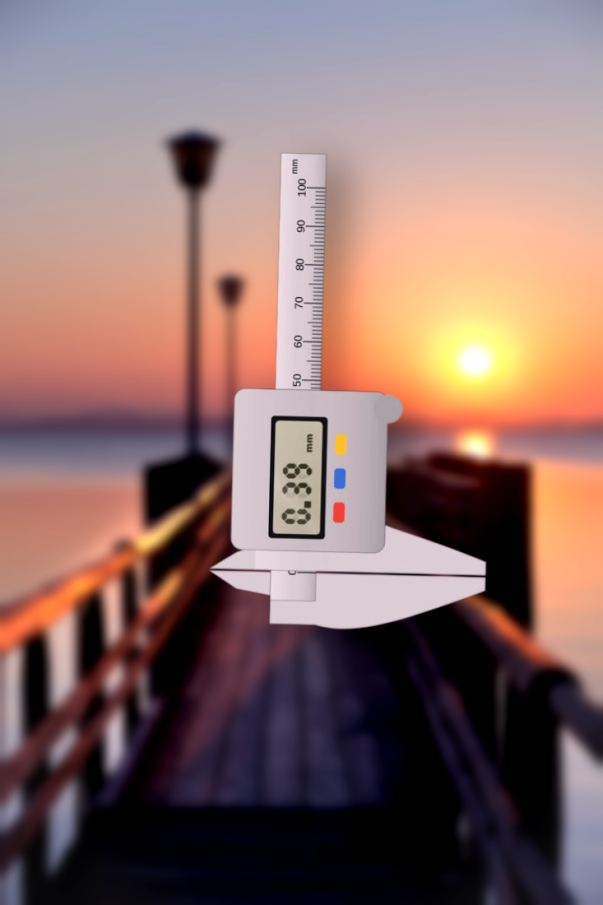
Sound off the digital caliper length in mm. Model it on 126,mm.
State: 0.39,mm
